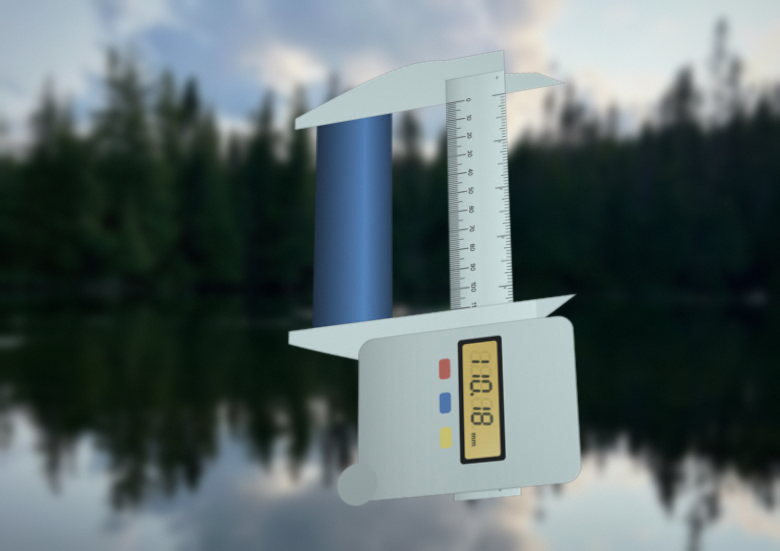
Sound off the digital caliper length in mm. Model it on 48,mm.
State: 110.18,mm
